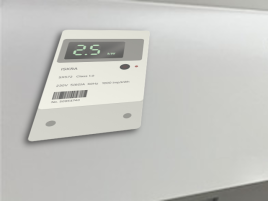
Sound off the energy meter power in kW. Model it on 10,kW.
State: 2.5,kW
